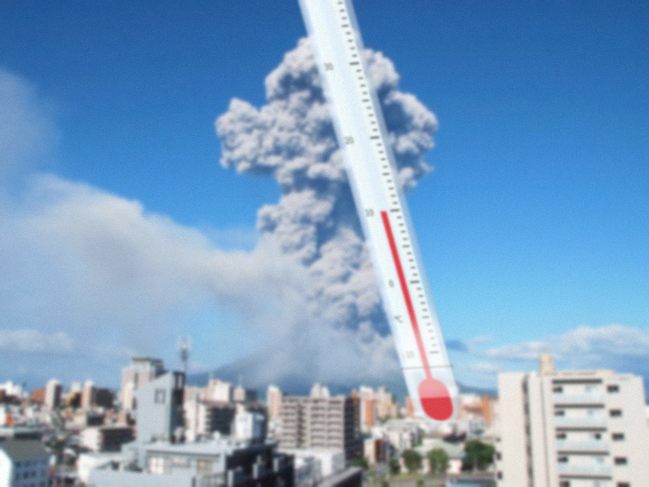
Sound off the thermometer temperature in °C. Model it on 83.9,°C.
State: 10,°C
